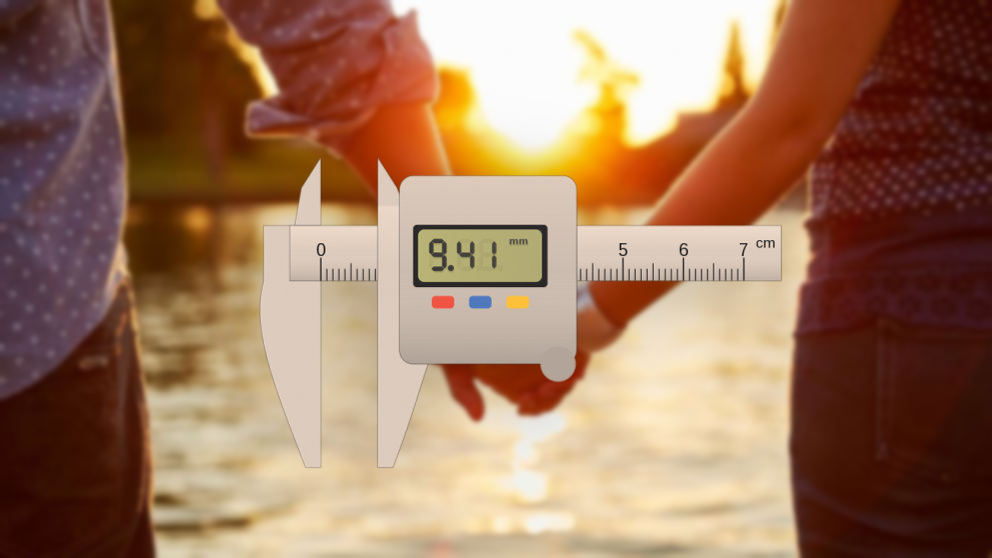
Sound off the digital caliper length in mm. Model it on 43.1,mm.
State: 9.41,mm
